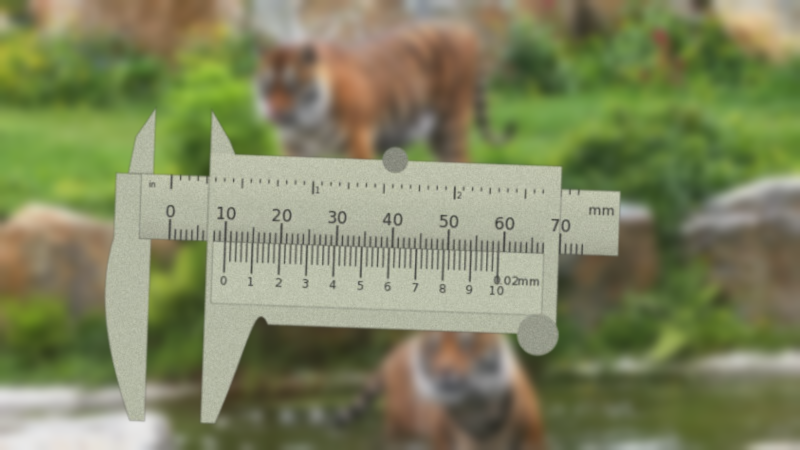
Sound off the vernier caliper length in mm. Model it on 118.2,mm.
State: 10.0,mm
